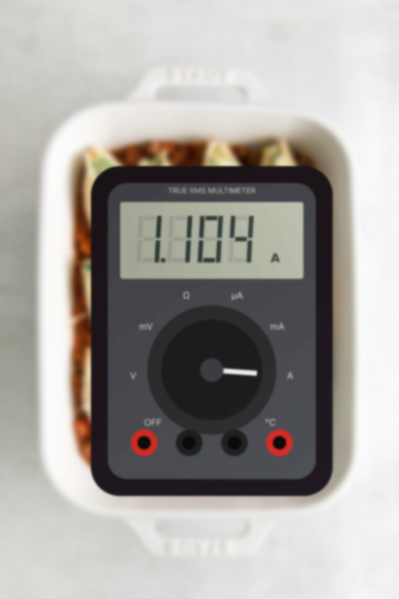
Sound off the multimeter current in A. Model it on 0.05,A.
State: 1.104,A
